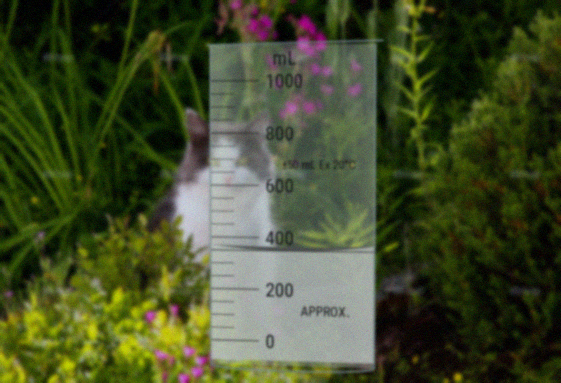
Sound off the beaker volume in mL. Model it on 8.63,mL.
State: 350,mL
